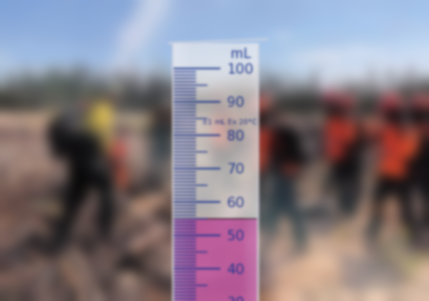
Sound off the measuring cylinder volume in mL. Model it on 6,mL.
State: 55,mL
